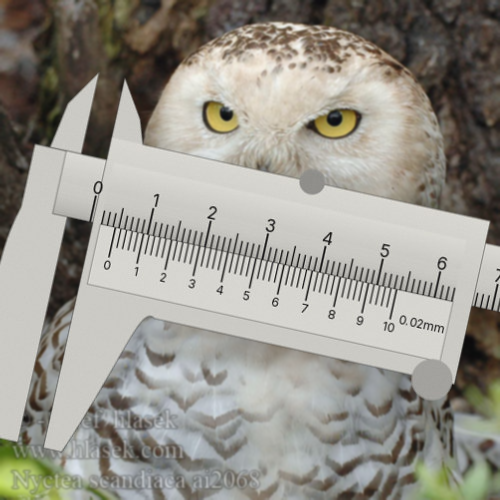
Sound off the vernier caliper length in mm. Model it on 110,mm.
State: 4.4,mm
